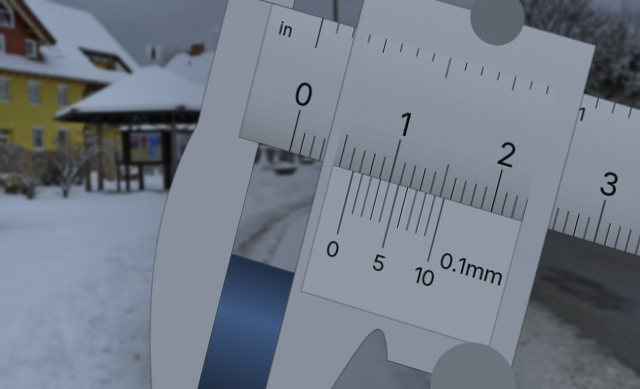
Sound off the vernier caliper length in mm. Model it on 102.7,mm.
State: 6.4,mm
